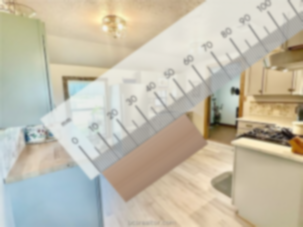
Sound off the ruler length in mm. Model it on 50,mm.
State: 45,mm
